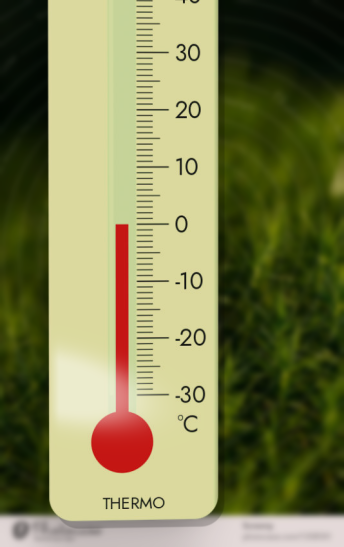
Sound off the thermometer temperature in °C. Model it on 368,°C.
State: 0,°C
